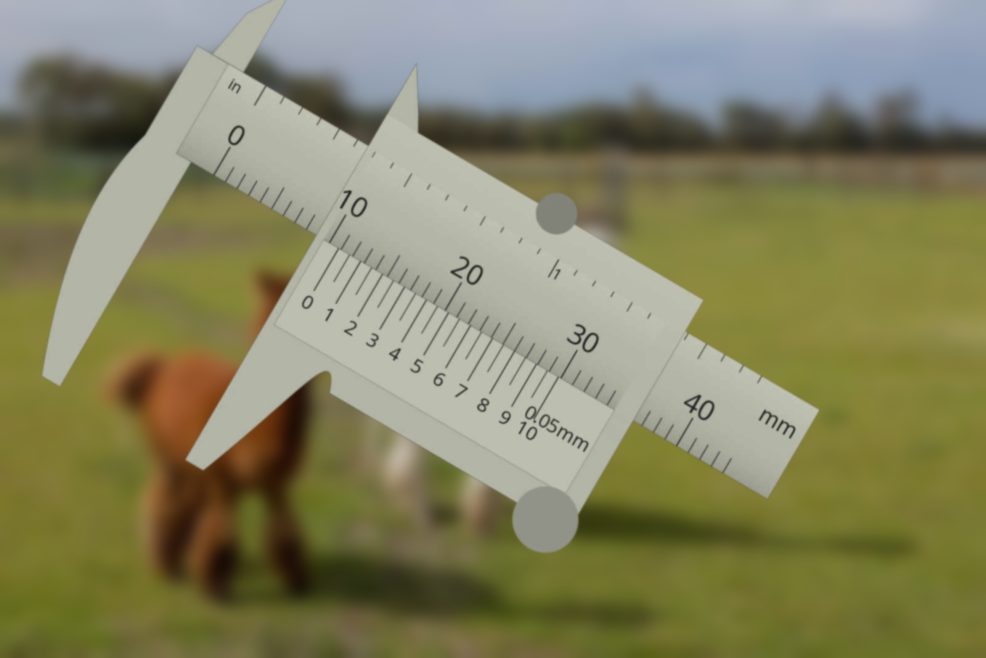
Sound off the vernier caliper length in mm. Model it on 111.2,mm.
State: 10.8,mm
